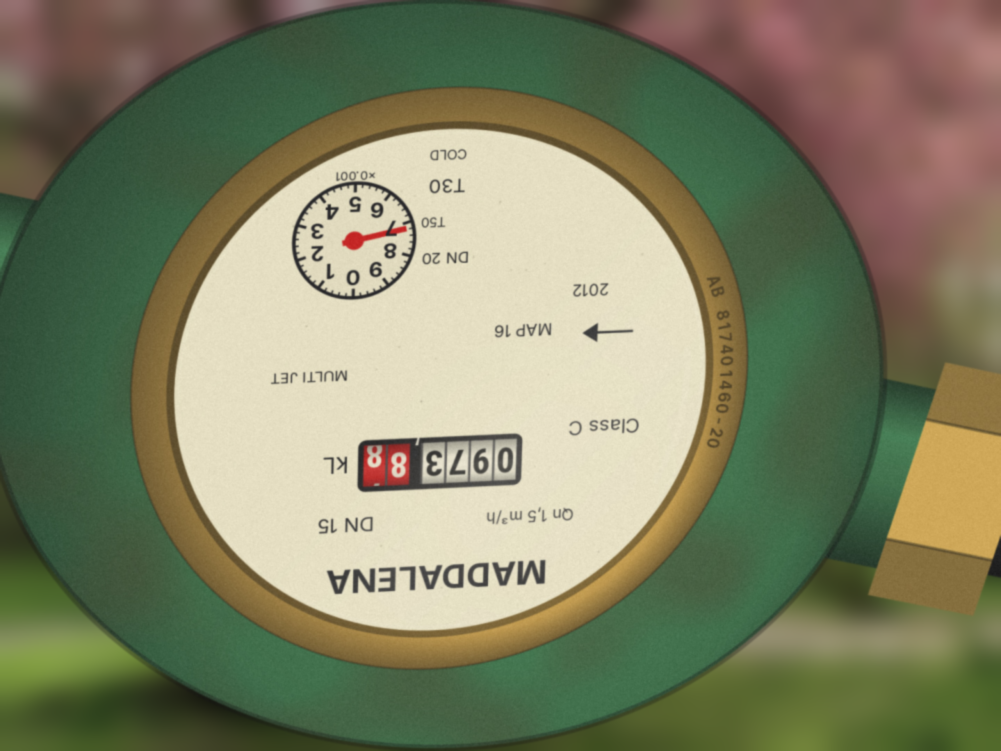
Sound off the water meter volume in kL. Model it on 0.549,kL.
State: 973.877,kL
